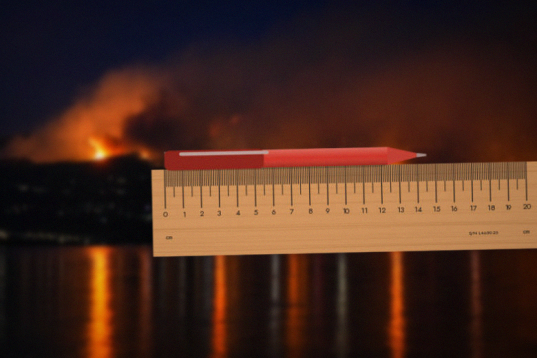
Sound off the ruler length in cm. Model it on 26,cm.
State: 14.5,cm
